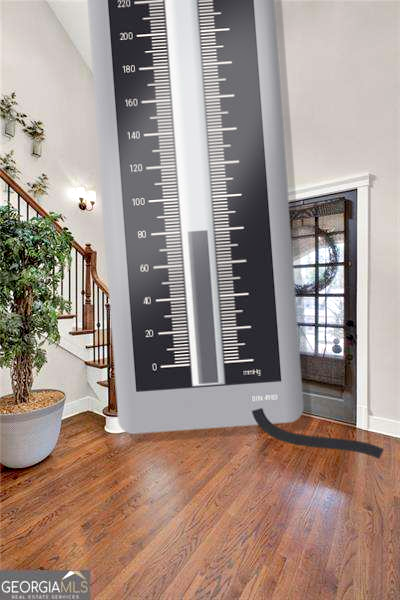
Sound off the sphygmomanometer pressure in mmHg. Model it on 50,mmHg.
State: 80,mmHg
